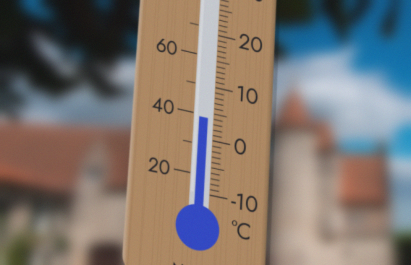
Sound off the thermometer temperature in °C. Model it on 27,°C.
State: 4,°C
